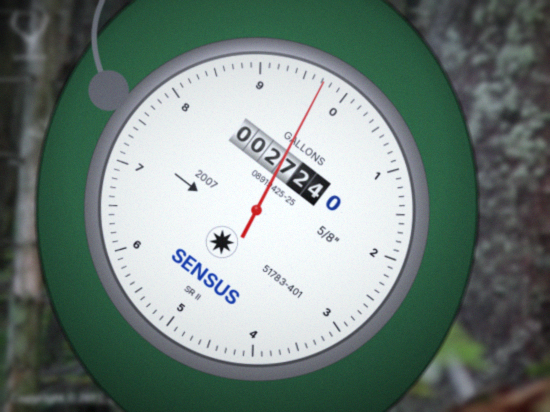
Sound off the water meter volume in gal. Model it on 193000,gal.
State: 27239.7,gal
